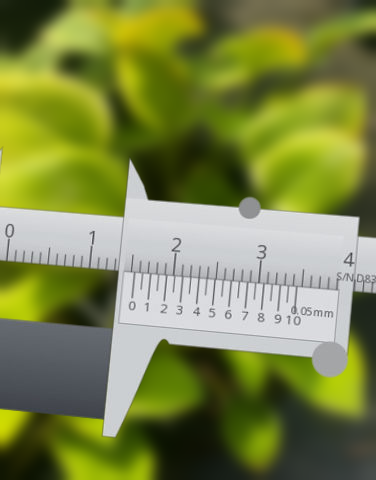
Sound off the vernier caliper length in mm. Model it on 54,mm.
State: 15.4,mm
